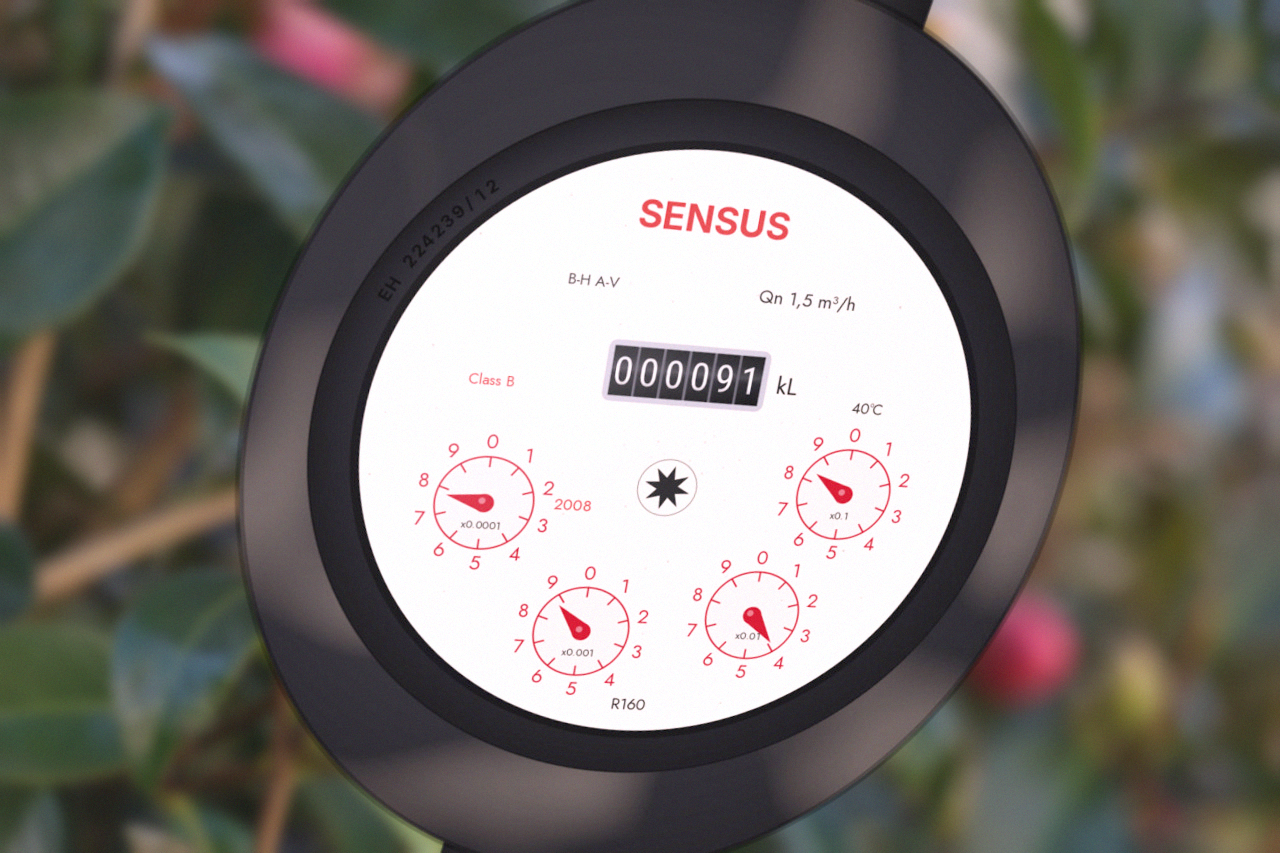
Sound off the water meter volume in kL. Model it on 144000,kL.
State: 91.8387,kL
